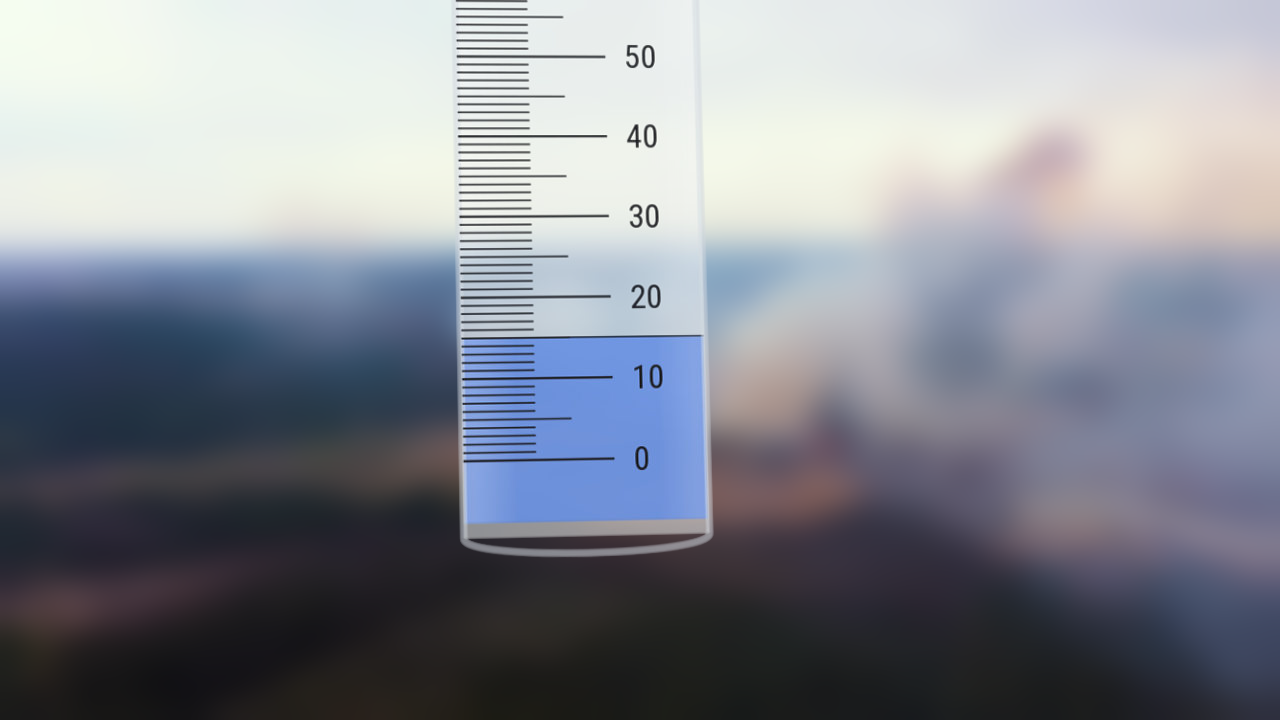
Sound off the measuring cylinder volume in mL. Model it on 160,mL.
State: 15,mL
